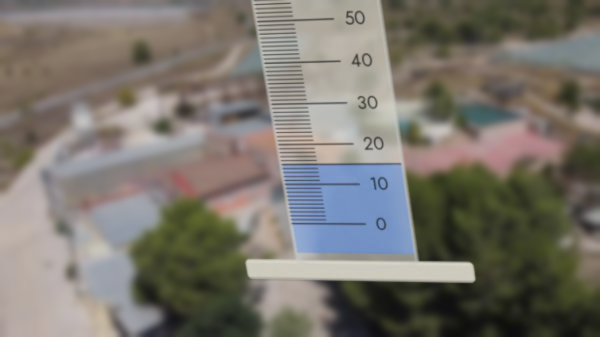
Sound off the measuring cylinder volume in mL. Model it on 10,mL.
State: 15,mL
